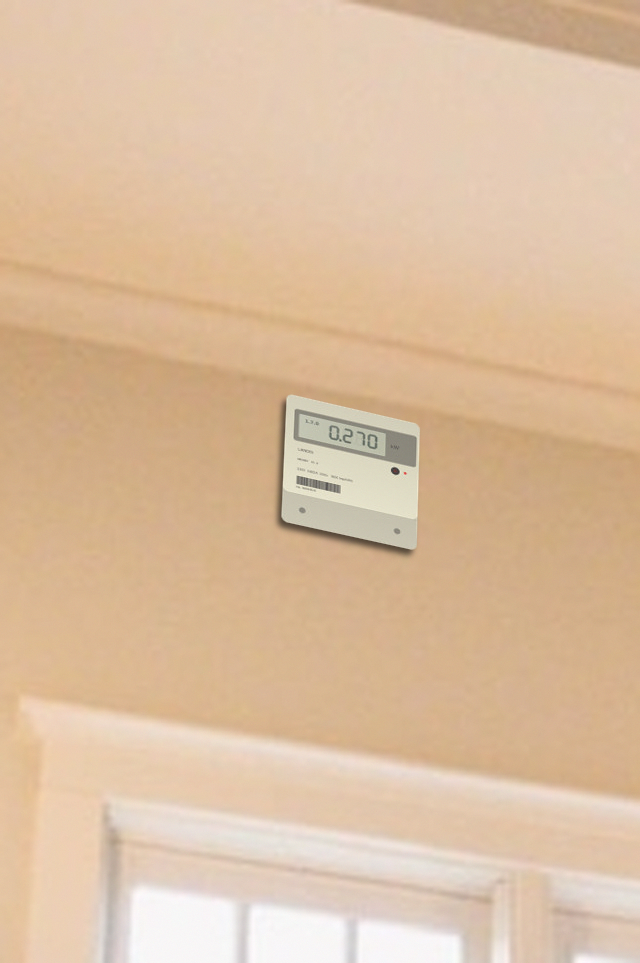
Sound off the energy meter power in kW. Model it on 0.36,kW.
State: 0.270,kW
